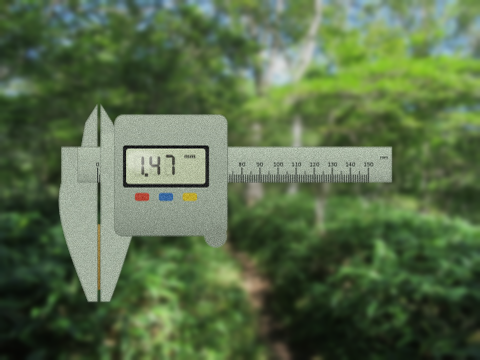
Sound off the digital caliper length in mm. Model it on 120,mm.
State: 1.47,mm
